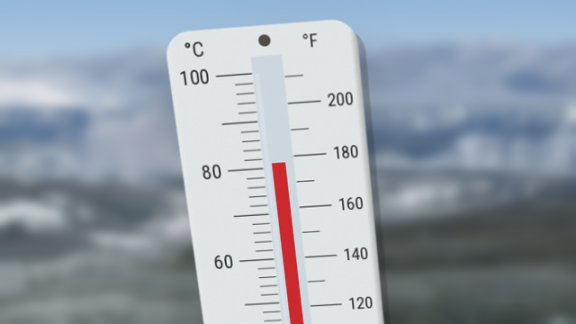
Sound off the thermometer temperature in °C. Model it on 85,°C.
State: 81,°C
